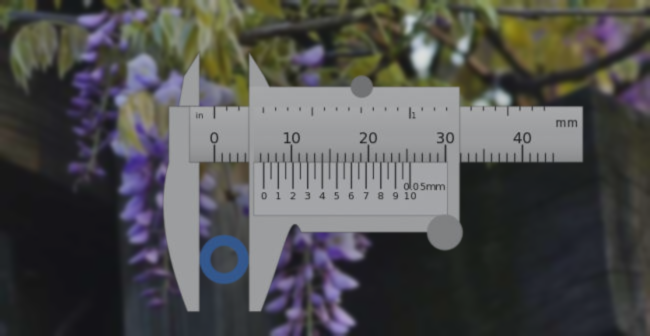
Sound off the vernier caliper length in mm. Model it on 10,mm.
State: 6.4,mm
